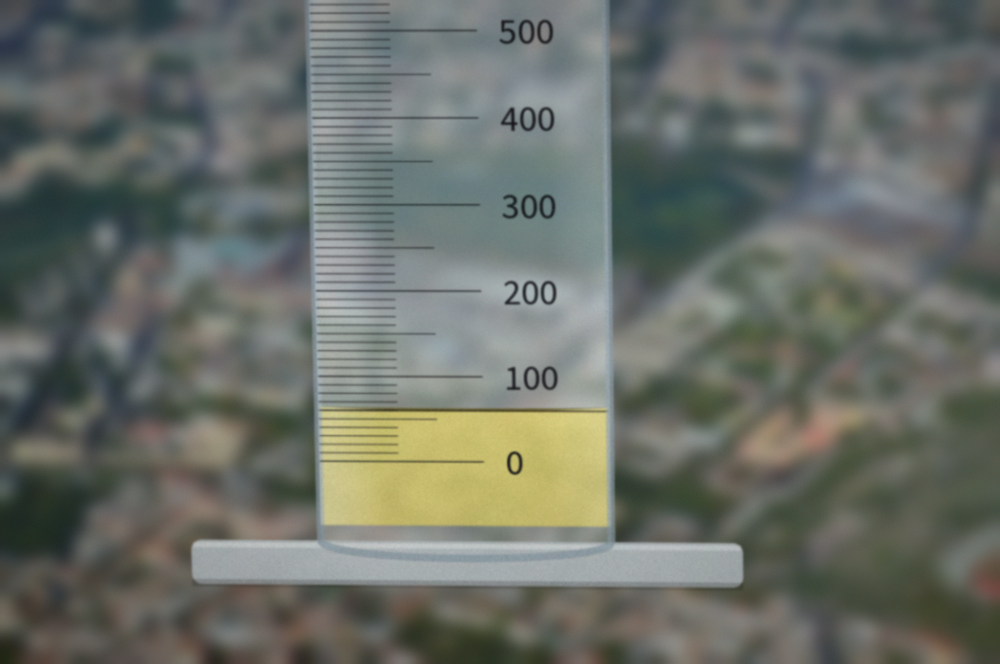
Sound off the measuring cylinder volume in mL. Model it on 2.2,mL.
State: 60,mL
